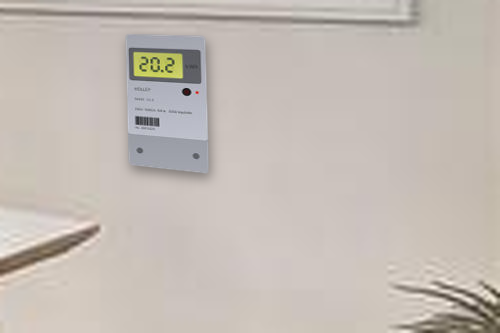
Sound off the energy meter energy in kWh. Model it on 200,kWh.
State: 20.2,kWh
